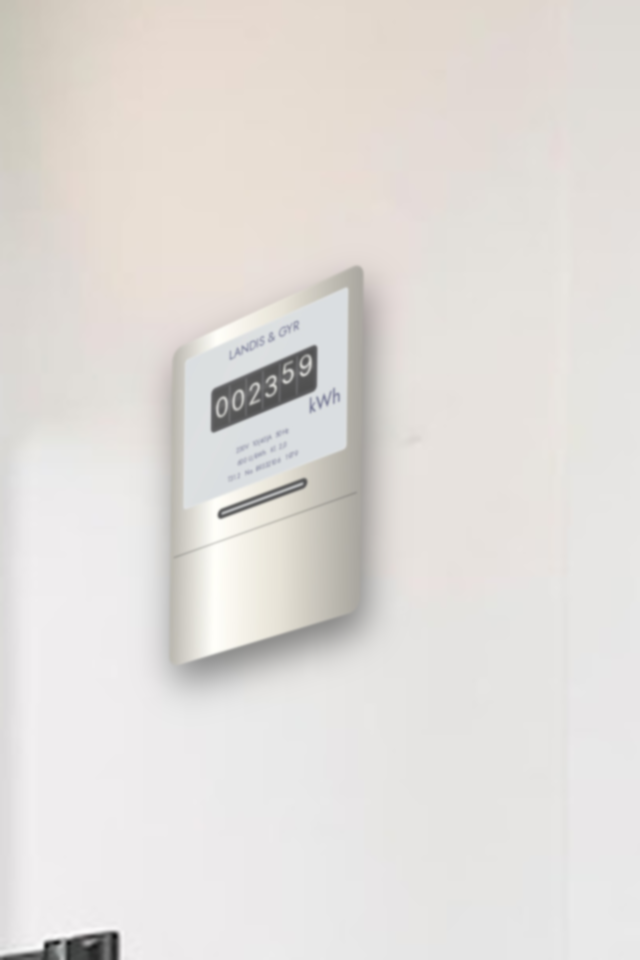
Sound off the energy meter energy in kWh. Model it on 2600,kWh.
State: 2359,kWh
